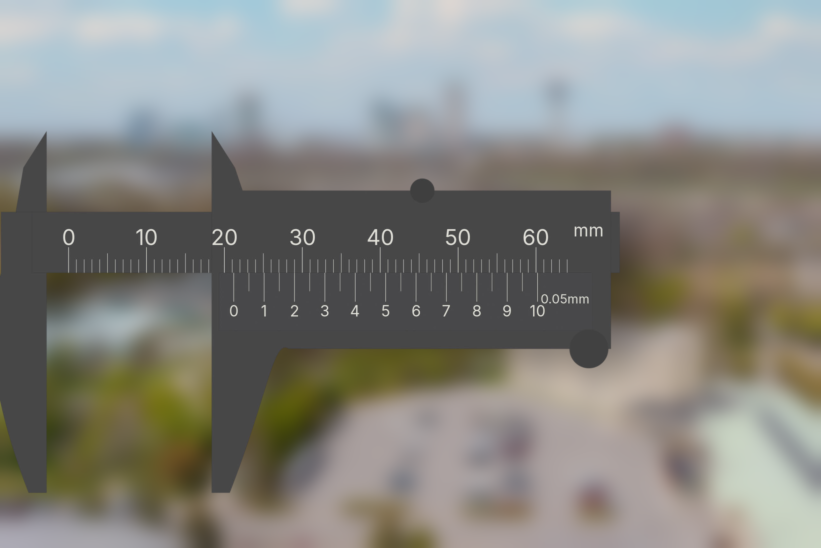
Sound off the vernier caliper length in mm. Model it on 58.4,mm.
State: 21.2,mm
